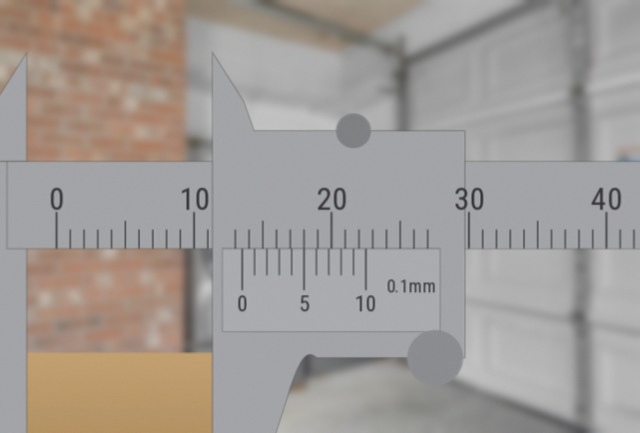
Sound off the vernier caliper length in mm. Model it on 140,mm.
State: 13.5,mm
